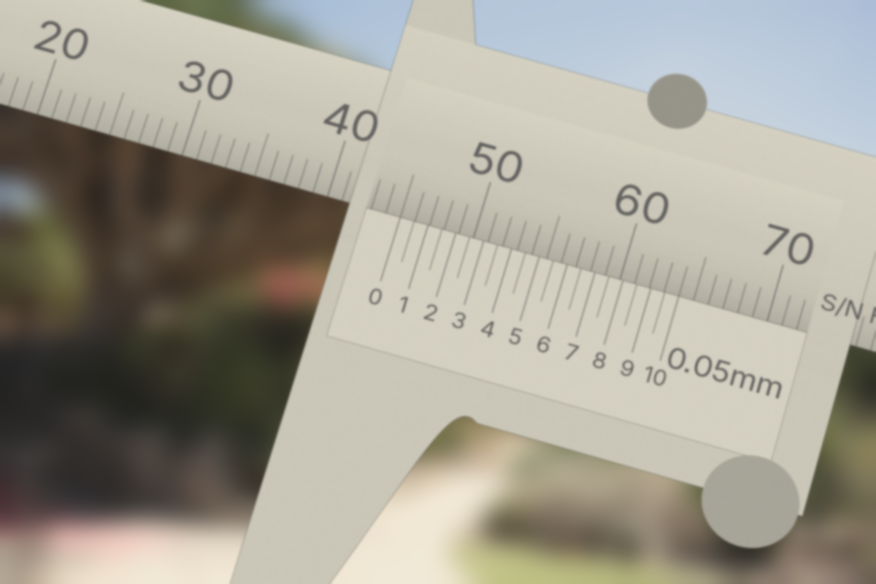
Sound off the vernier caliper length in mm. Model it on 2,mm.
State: 45.0,mm
